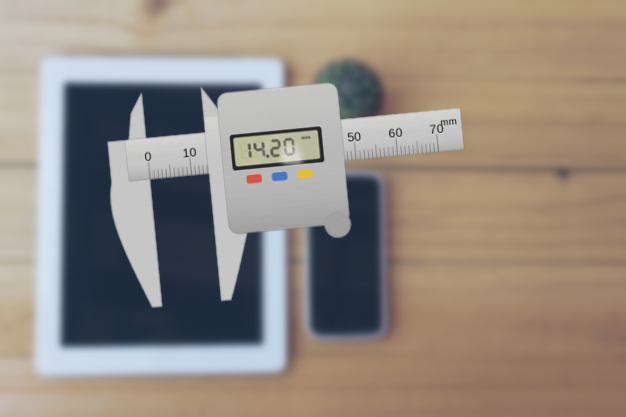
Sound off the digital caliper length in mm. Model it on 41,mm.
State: 14.20,mm
